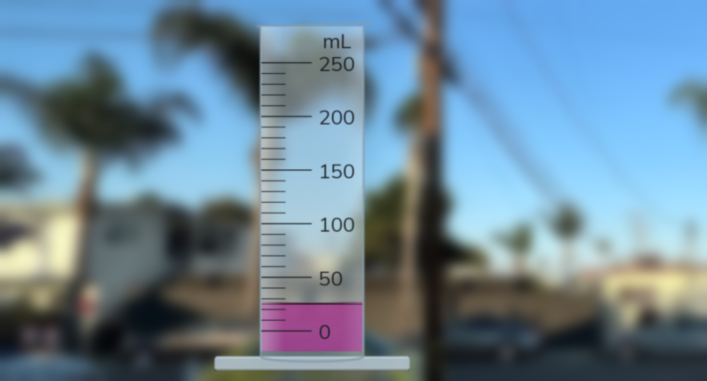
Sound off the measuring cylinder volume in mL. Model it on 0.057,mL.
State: 25,mL
